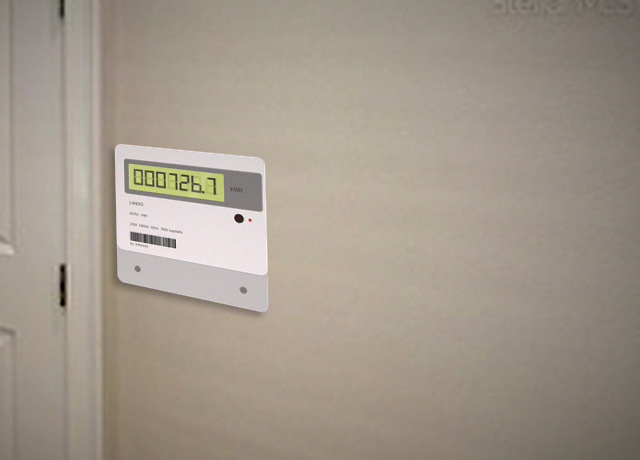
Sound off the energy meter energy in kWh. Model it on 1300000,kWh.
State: 726.7,kWh
